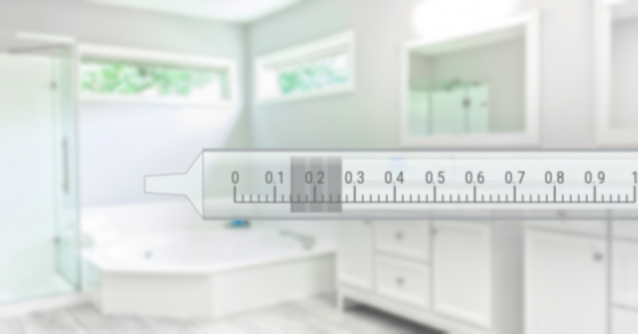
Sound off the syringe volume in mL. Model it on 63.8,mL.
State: 0.14,mL
